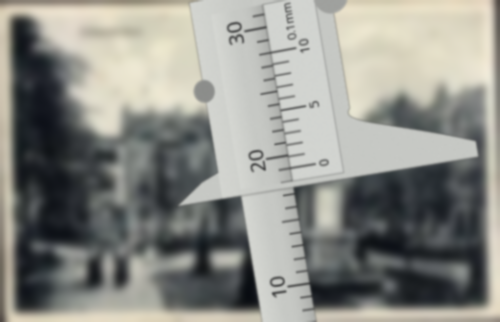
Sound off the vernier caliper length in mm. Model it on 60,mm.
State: 19.0,mm
